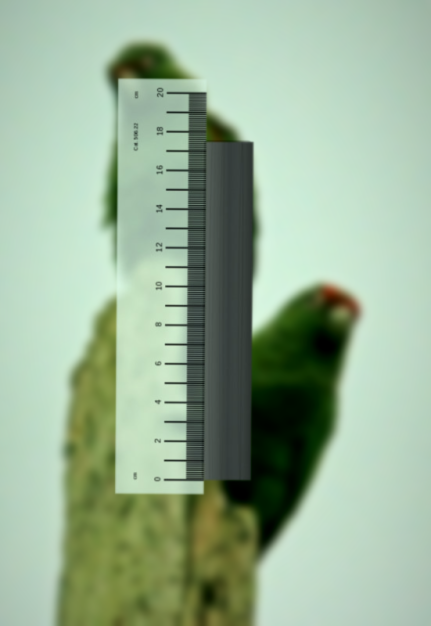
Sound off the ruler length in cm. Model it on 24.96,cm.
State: 17.5,cm
